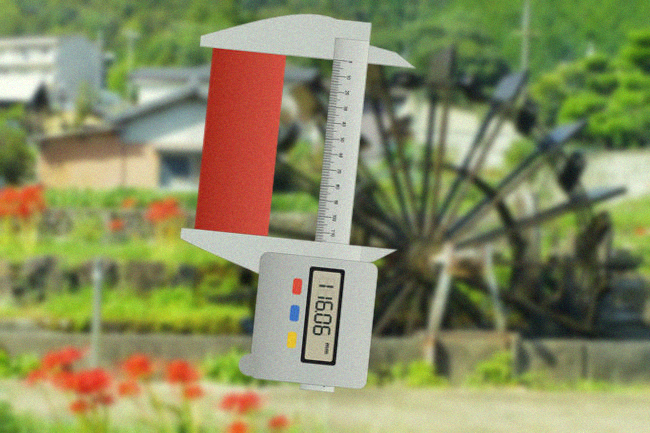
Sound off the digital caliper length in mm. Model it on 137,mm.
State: 116.06,mm
